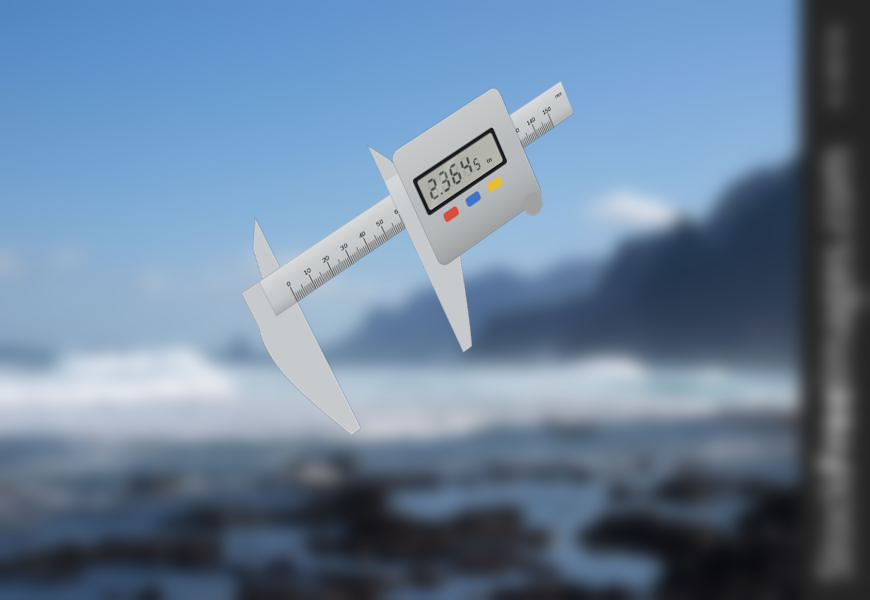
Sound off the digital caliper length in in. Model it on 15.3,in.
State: 2.3645,in
